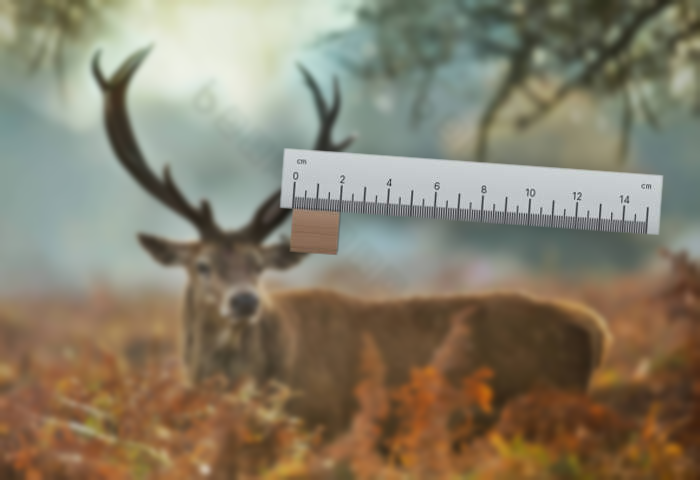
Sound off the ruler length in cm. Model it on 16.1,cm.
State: 2,cm
